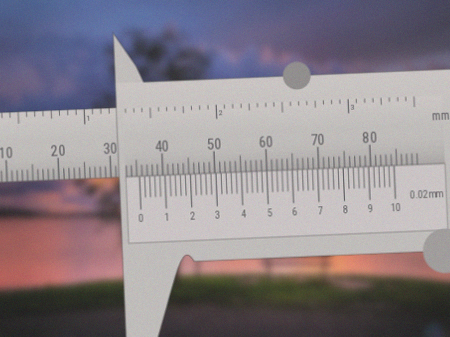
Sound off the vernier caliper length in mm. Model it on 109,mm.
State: 35.5,mm
